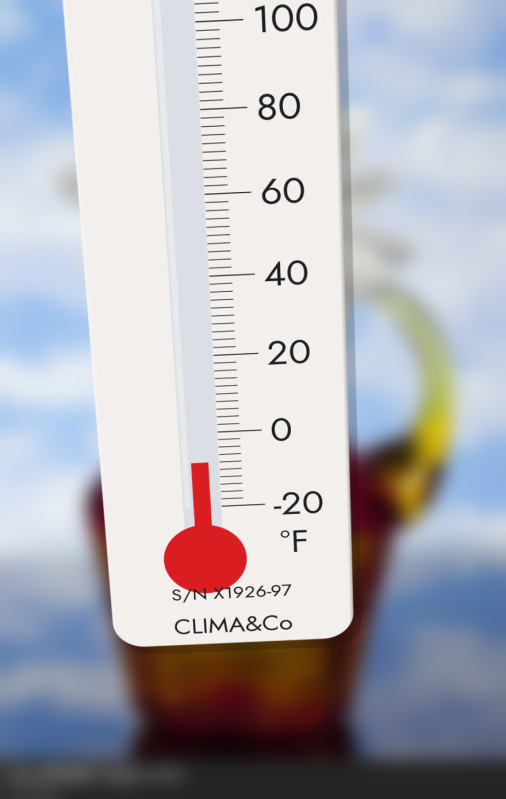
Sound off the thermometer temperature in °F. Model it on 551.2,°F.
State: -8,°F
